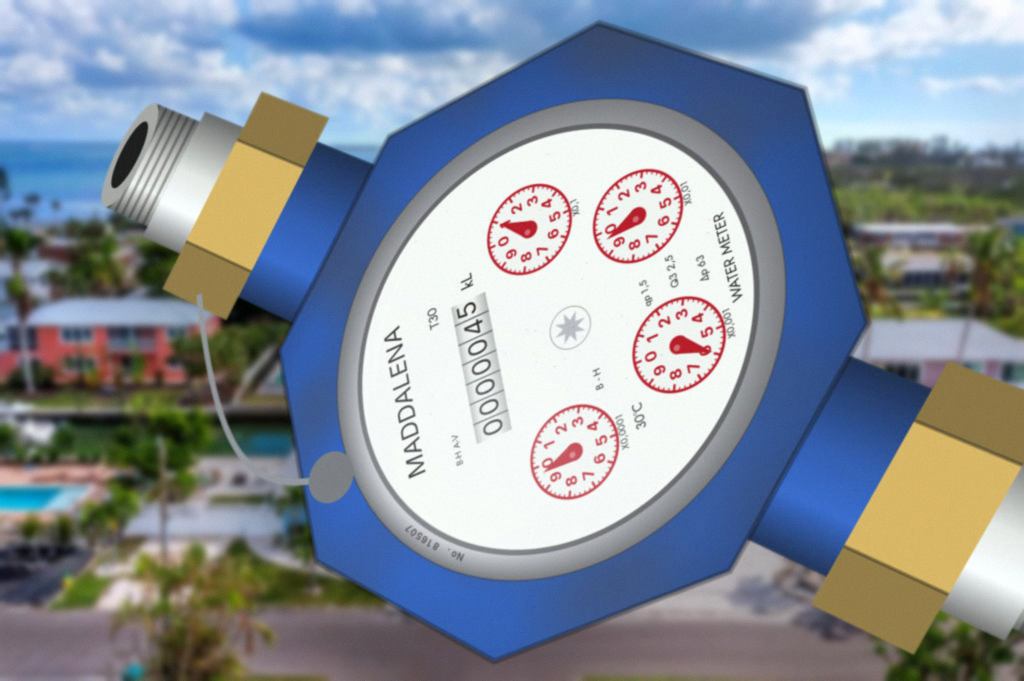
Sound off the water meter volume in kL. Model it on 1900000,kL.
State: 45.0959,kL
